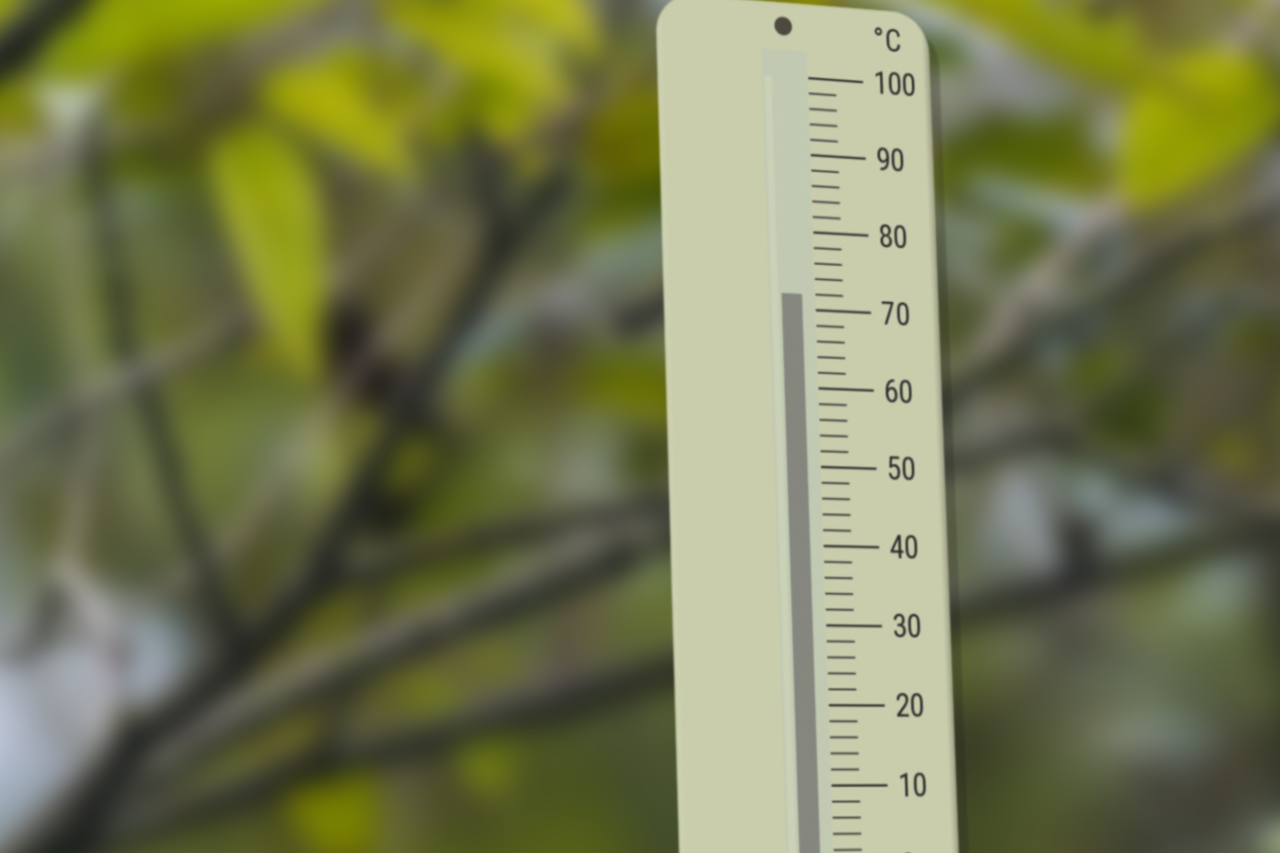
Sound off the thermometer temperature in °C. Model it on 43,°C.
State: 72,°C
